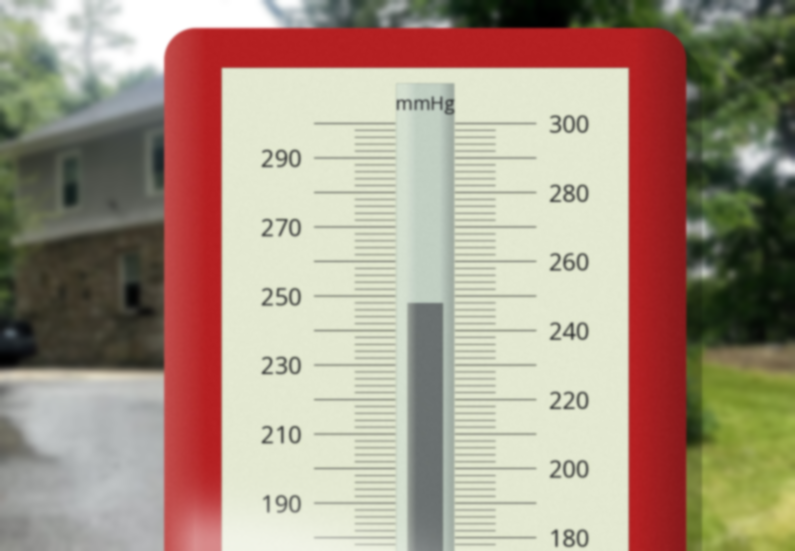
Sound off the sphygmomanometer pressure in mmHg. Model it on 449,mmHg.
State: 248,mmHg
